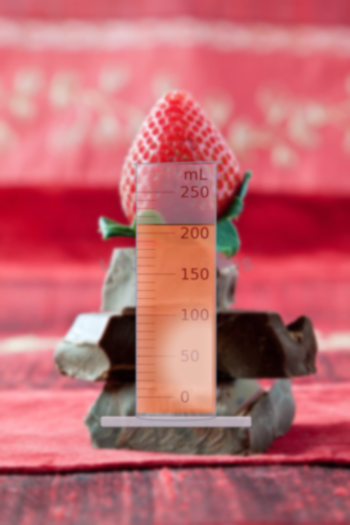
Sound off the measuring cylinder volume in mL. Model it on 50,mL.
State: 210,mL
